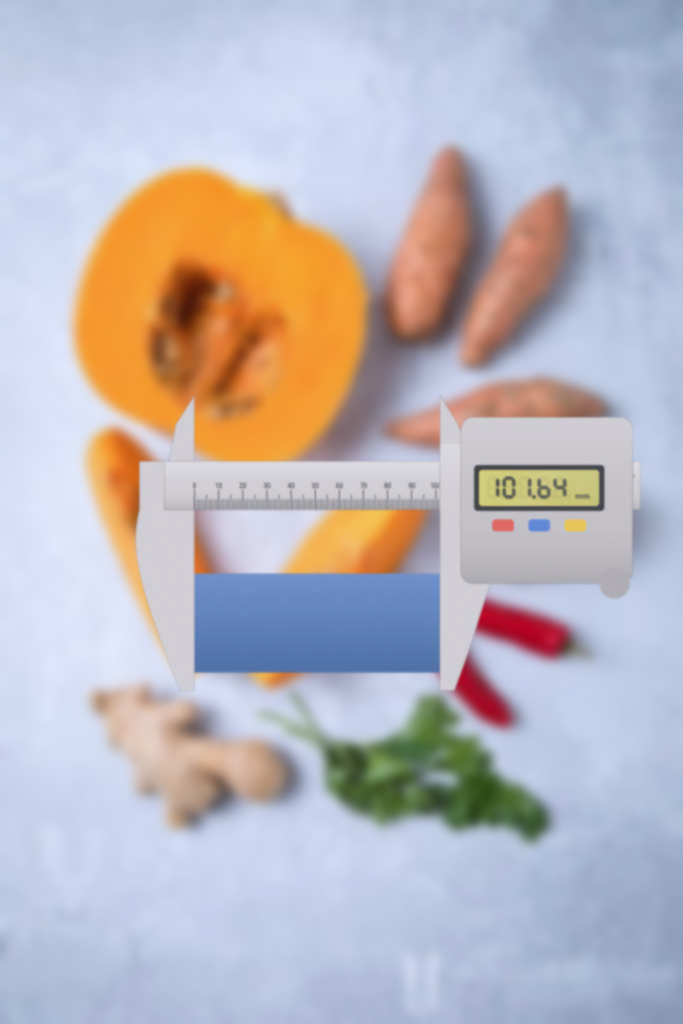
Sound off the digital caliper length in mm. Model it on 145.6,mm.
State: 101.64,mm
